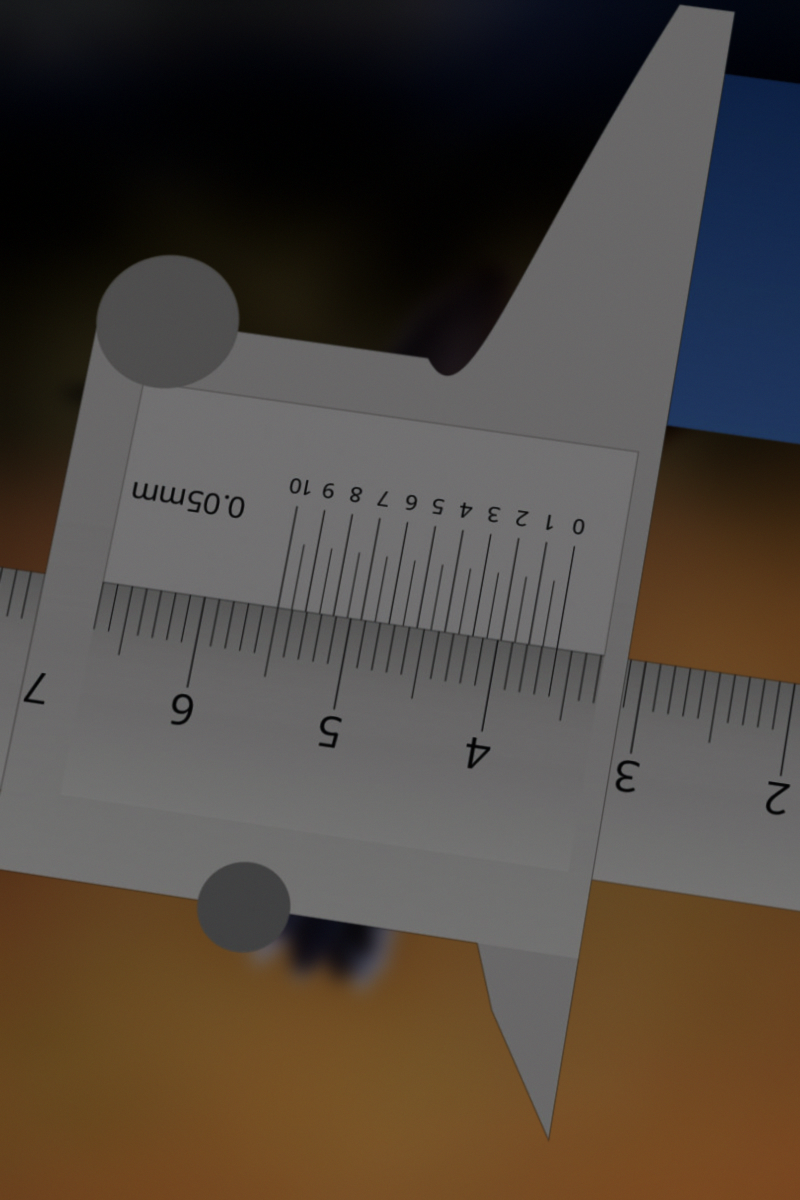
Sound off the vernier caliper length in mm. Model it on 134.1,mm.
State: 36.0,mm
